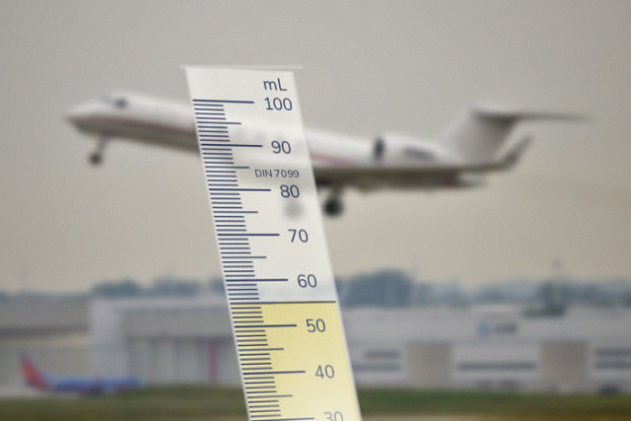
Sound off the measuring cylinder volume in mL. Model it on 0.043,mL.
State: 55,mL
